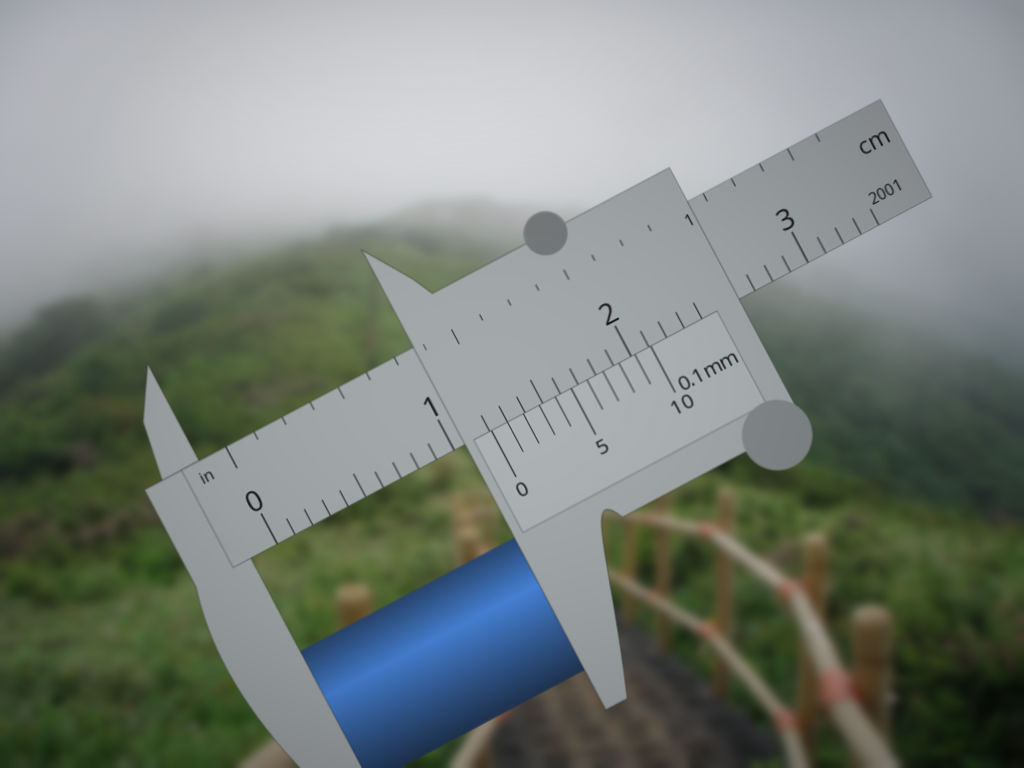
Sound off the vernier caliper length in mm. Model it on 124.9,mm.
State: 12.1,mm
